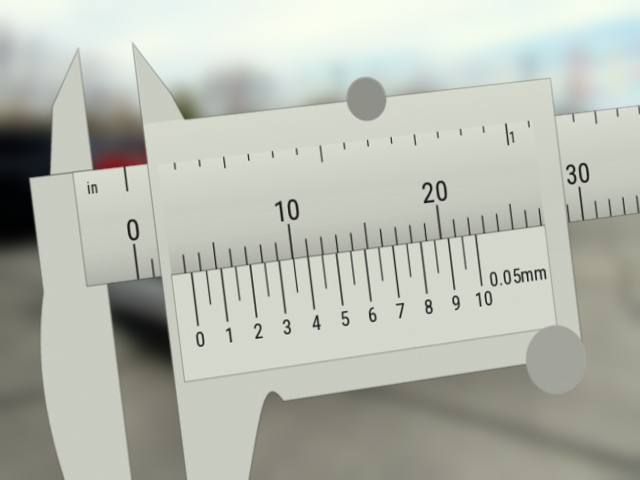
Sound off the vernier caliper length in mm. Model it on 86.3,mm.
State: 3.4,mm
